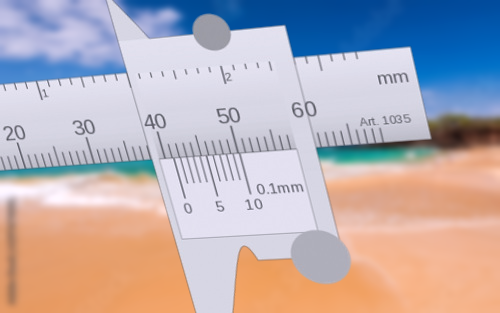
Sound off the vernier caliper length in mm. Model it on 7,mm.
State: 41.2,mm
